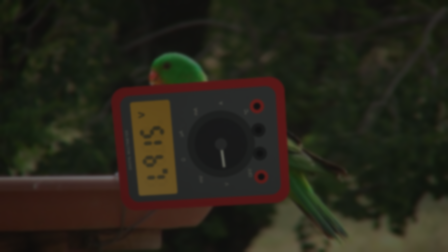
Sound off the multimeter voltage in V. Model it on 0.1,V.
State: 1.915,V
